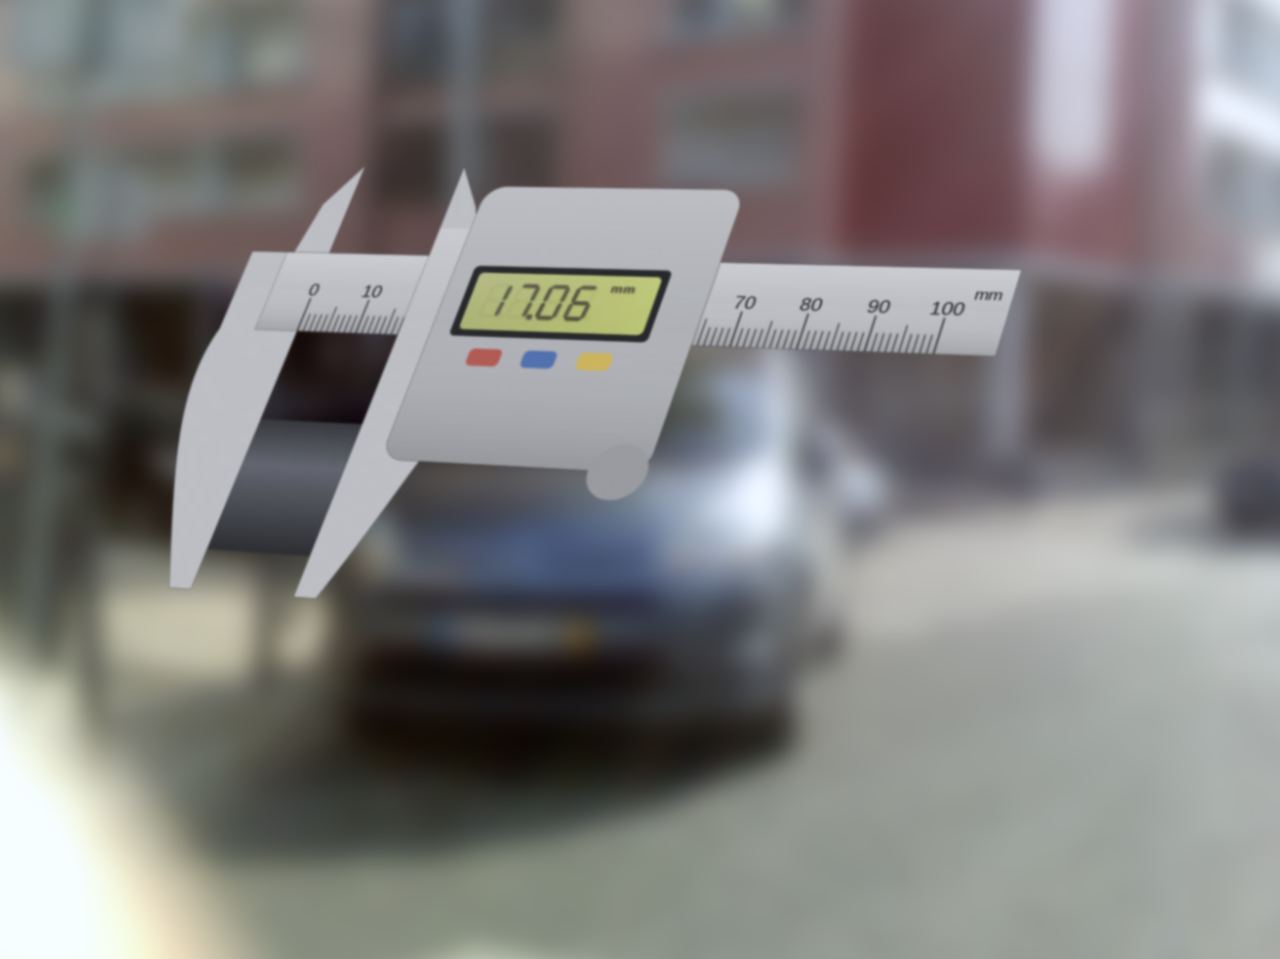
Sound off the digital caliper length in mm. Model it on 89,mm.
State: 17.06,mm
